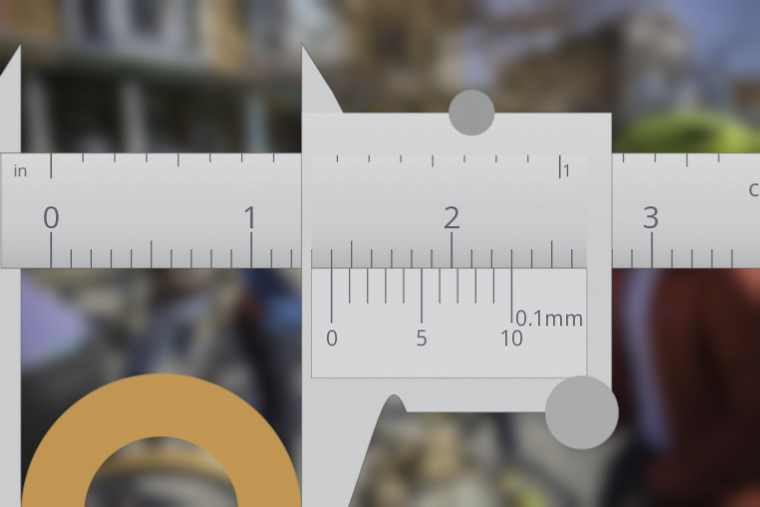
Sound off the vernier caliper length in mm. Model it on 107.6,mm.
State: 14.0,mm
